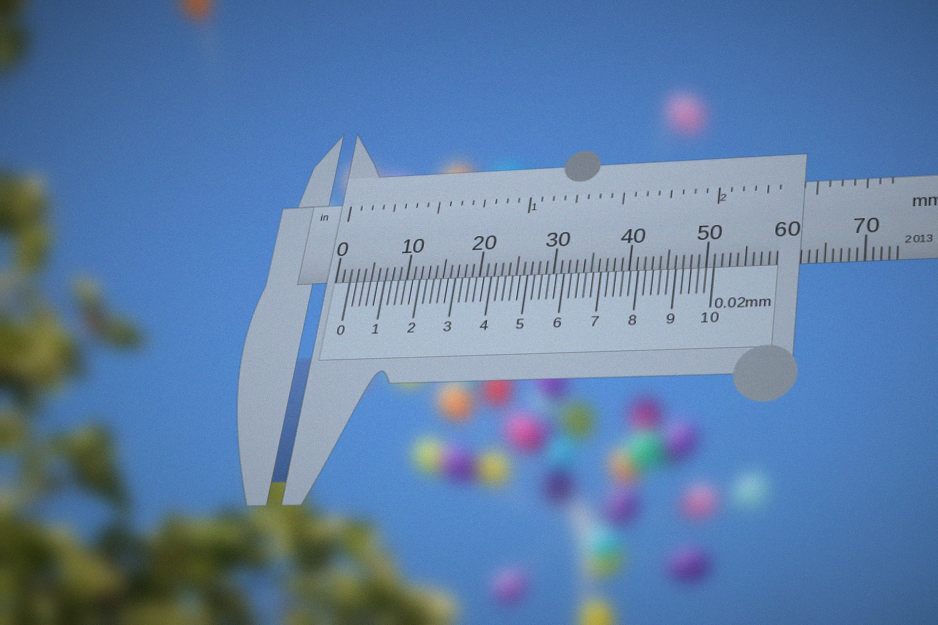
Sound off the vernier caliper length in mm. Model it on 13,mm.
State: 2.0,mm
